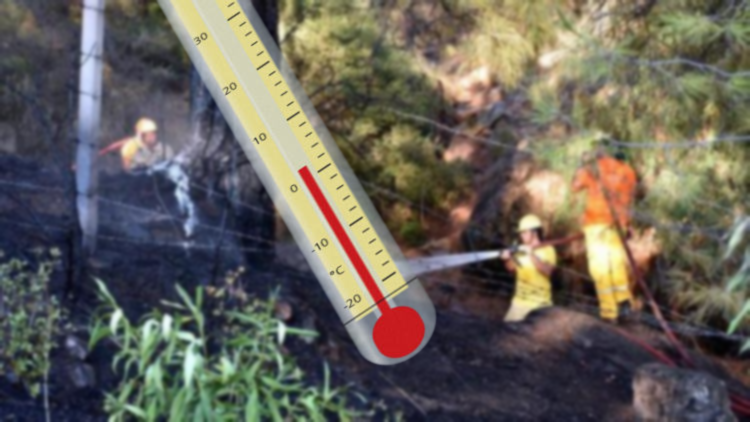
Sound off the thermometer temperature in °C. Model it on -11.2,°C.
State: 2,°C
